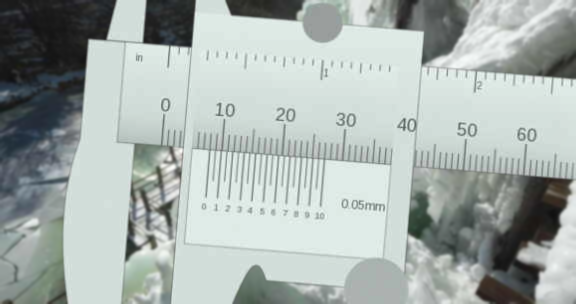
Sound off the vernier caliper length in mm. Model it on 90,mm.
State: 8.0,mm
